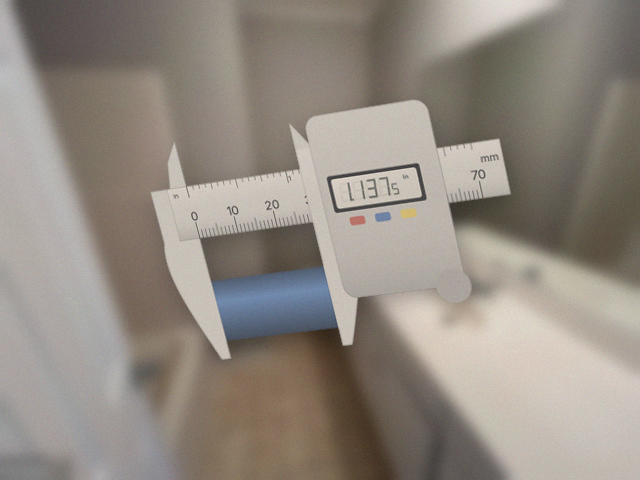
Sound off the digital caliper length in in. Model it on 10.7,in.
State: 1.1375,in
